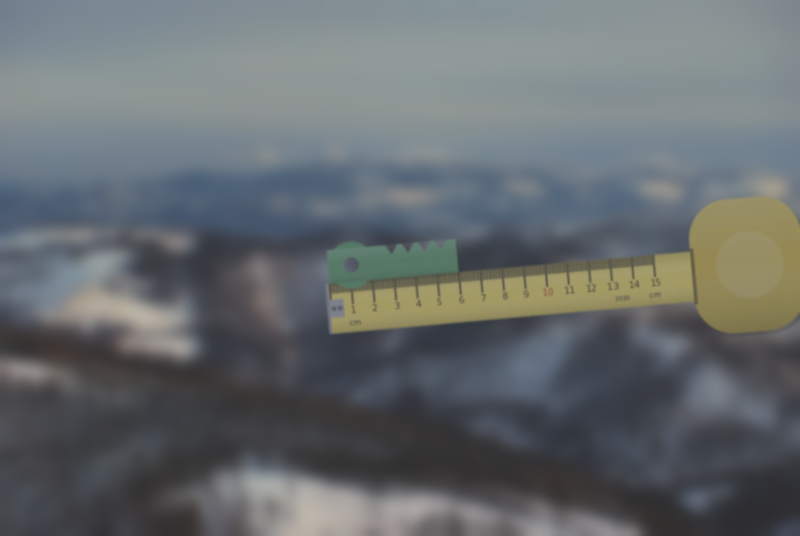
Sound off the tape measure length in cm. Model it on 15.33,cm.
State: 6,cm
